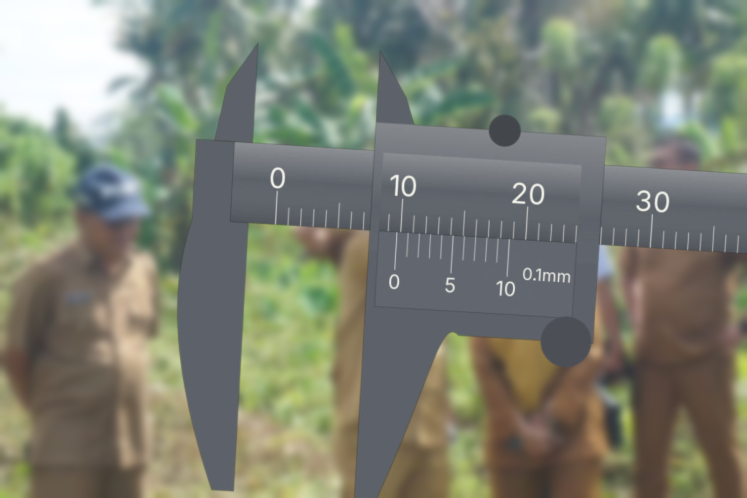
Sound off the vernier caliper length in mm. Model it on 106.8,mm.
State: 9.7,mm
